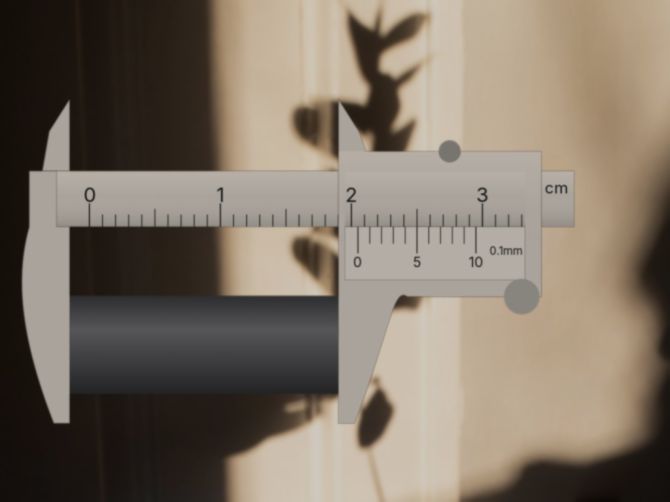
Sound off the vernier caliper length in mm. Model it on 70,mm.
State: 20.5,mm
